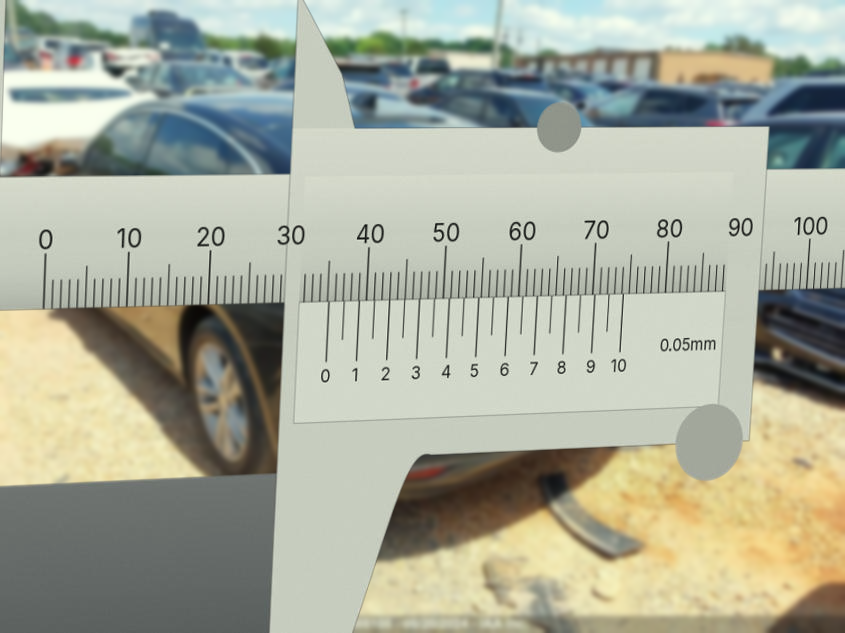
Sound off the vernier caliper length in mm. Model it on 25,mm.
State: 35.2,mm
